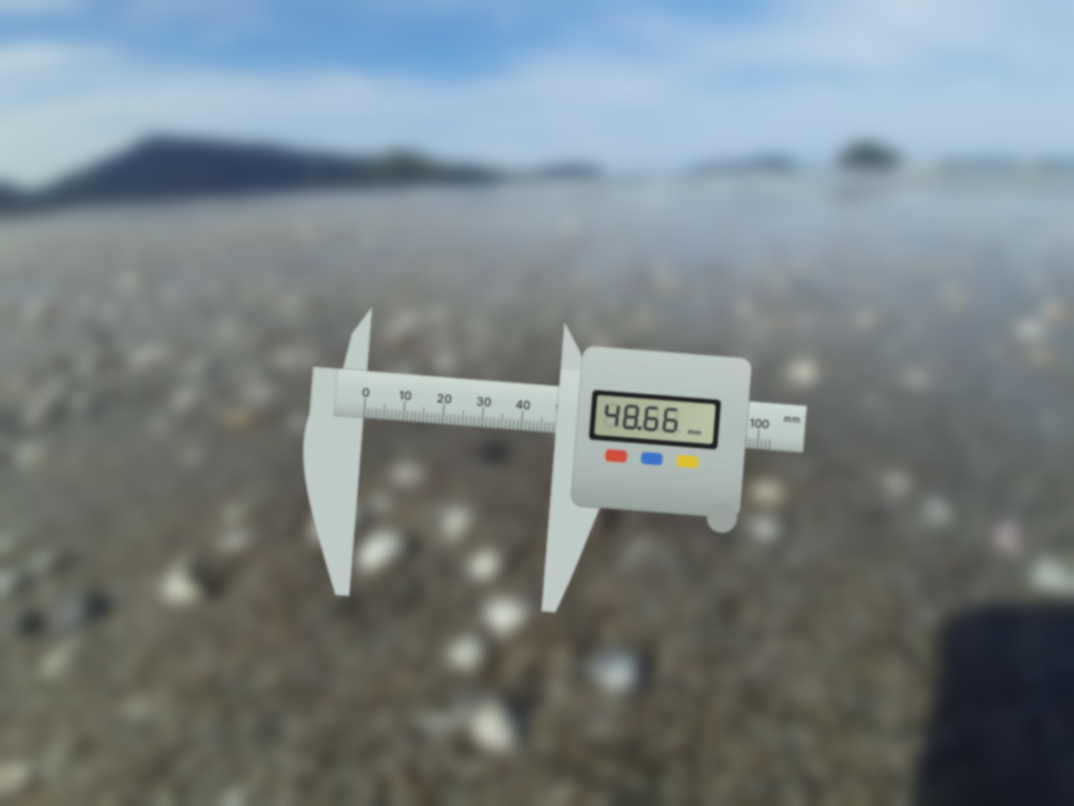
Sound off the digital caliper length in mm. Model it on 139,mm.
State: 48.66,mm
